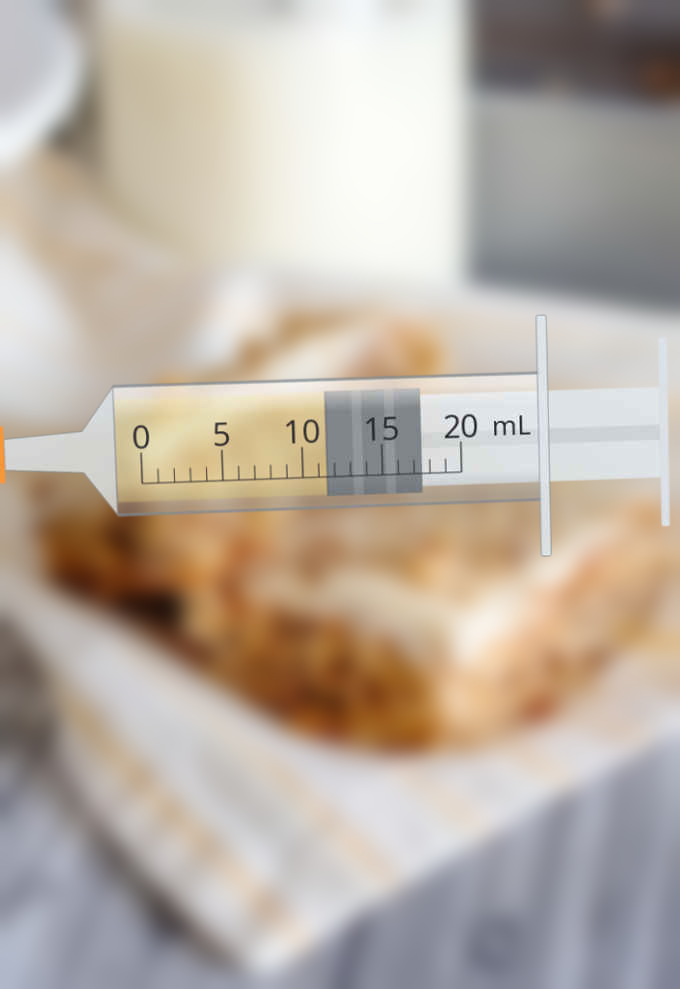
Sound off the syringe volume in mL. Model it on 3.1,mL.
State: 11.5,mL
